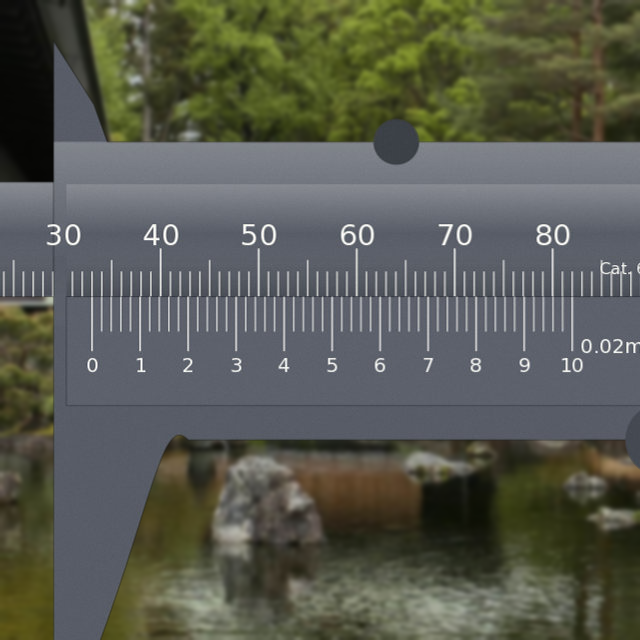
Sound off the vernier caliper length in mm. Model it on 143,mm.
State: 33.0,mm
